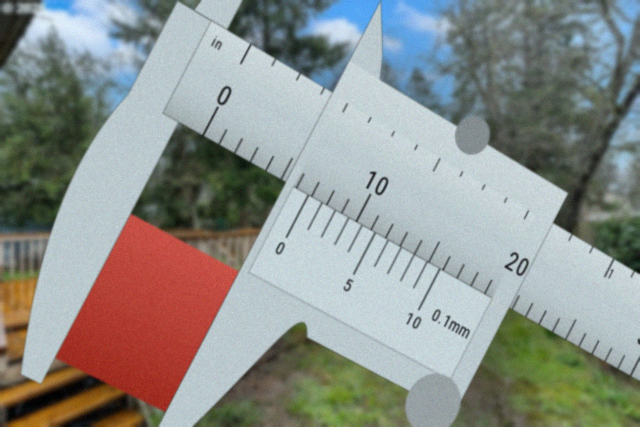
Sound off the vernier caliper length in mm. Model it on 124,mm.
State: 6.8,mm
